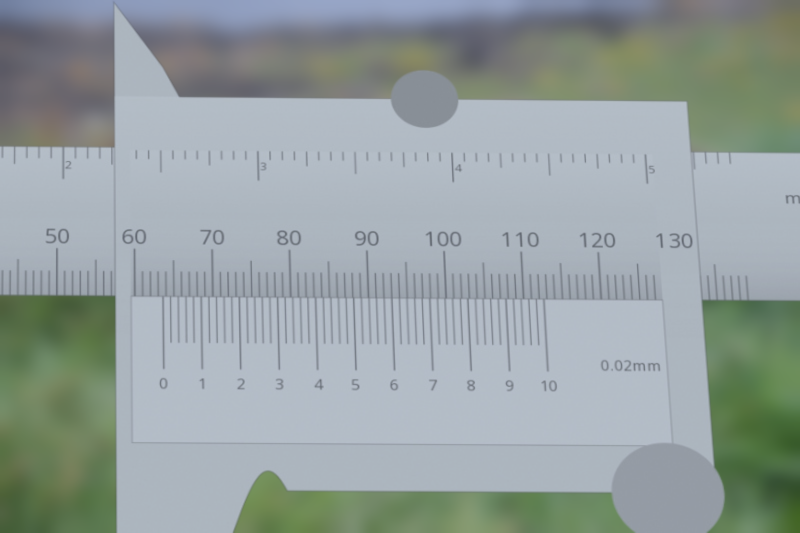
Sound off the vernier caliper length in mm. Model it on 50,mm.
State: 63.6,mm
